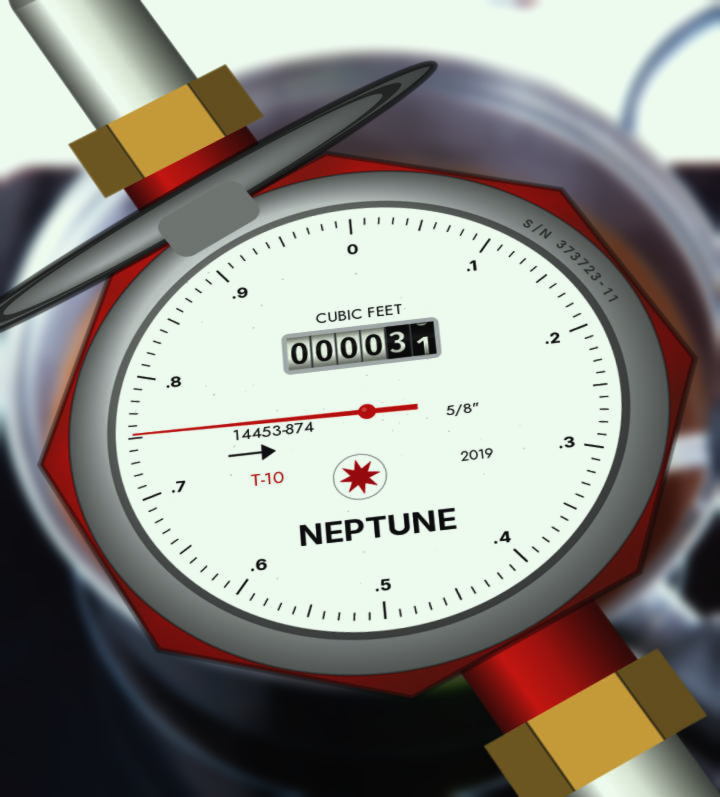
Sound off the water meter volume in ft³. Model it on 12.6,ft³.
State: 30.75,ft³
